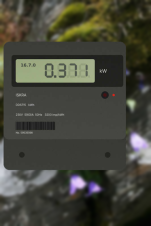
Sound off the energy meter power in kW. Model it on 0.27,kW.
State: 0.371,kW
